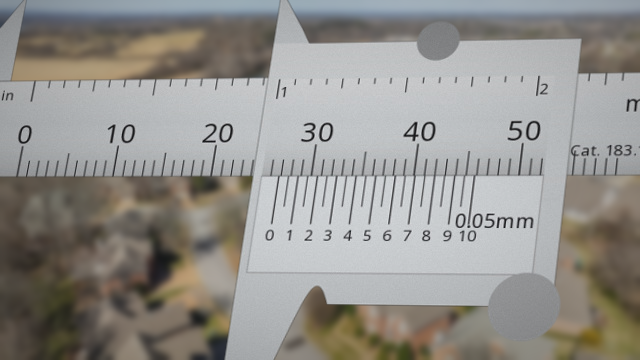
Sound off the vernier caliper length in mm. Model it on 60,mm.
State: 26.8,mm
